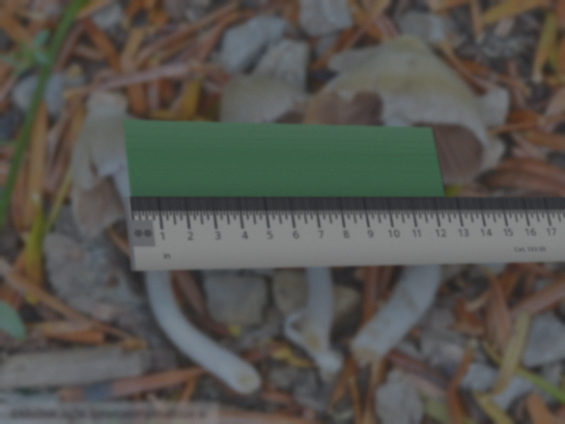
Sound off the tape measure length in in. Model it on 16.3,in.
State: 12.5,in
